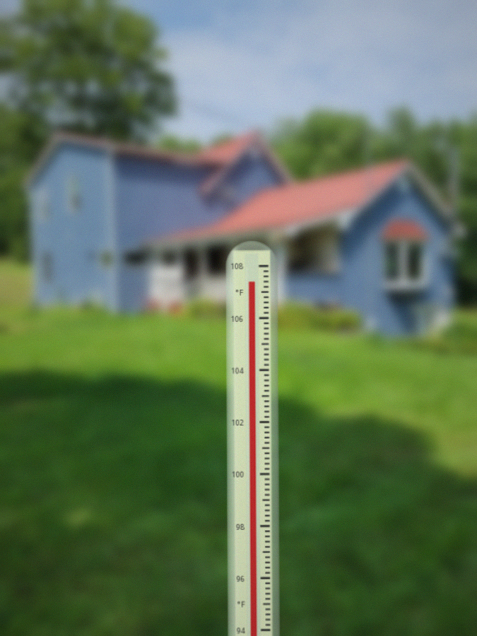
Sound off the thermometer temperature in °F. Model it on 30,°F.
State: 107.4,°F
